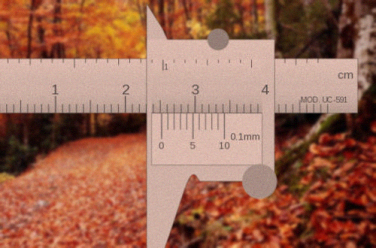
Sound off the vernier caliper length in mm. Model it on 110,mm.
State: 25.2,mm
